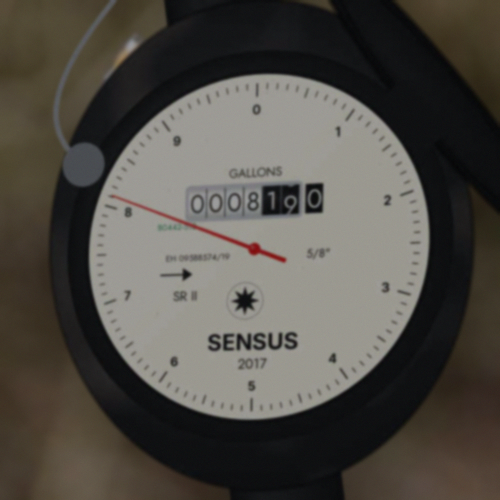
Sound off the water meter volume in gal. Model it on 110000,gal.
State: 8188.1,gal
